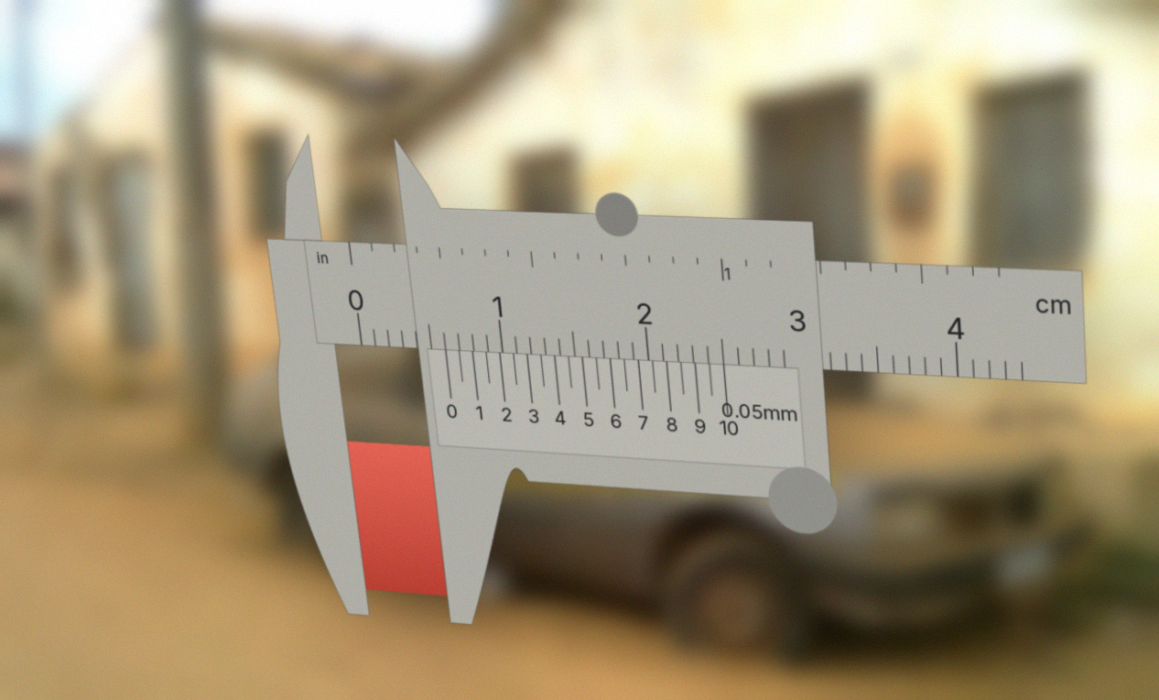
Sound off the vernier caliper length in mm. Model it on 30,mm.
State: 6.0,mm
